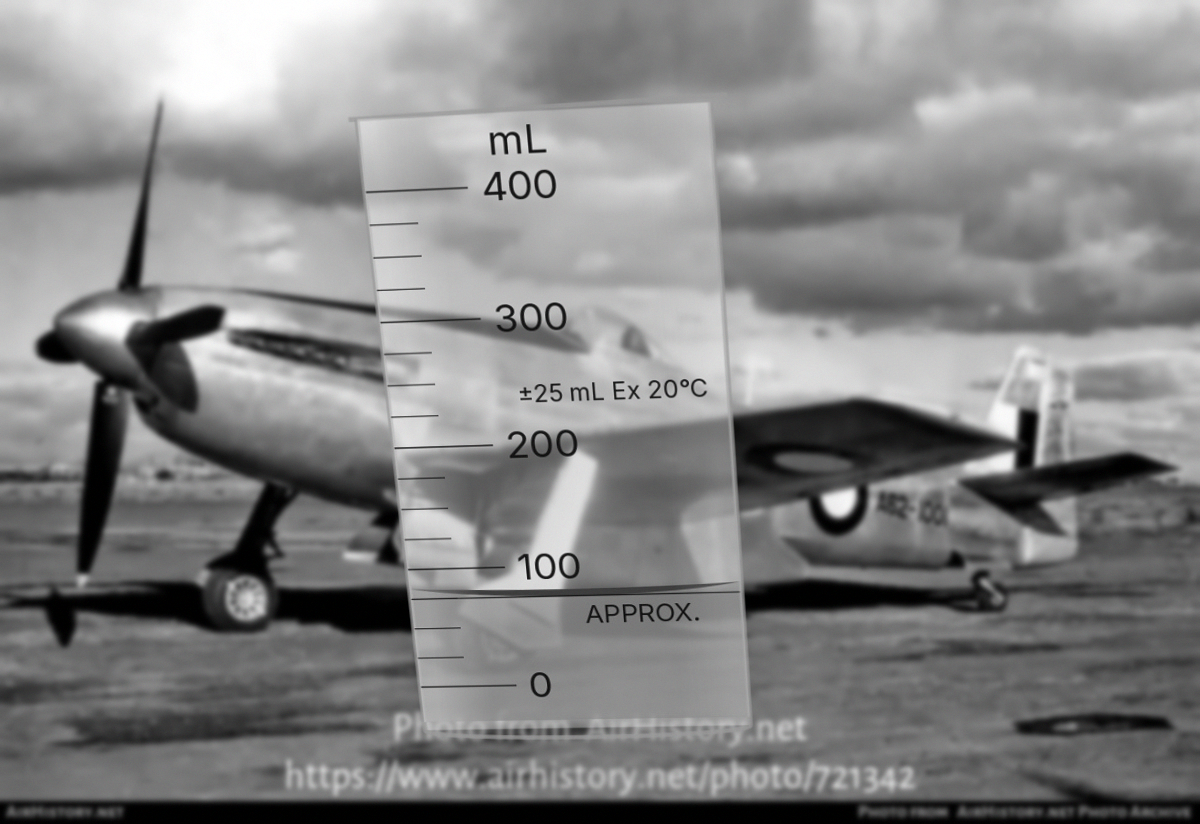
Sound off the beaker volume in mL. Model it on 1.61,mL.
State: 75,mL
